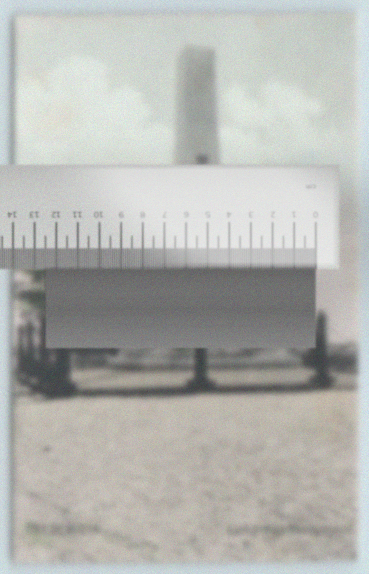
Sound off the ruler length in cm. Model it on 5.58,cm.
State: 12.5,cm
